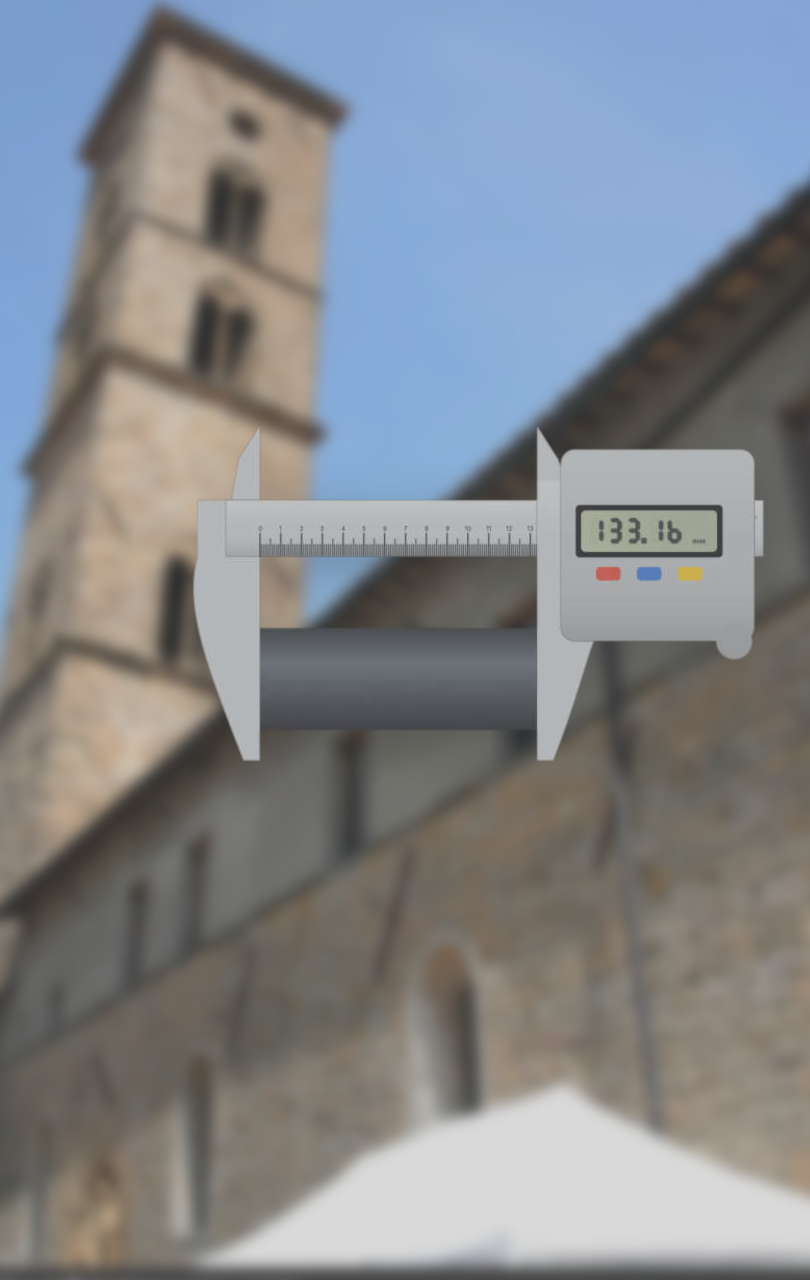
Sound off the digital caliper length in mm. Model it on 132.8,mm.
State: 133.16,mm
